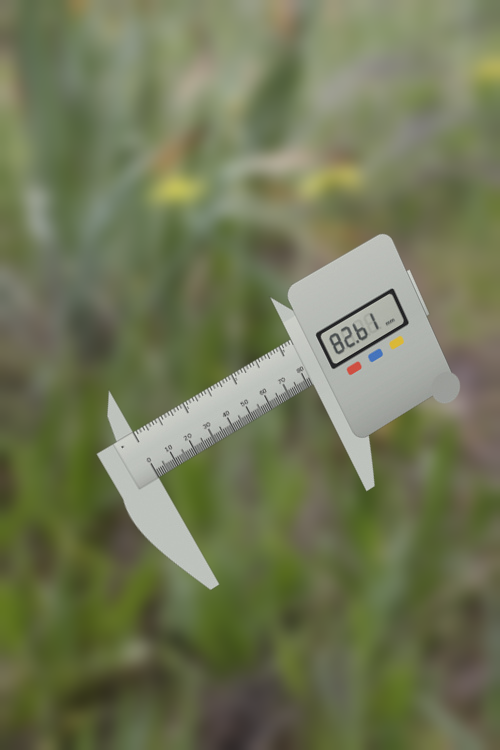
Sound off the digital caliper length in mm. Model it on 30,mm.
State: 82.61,mm
